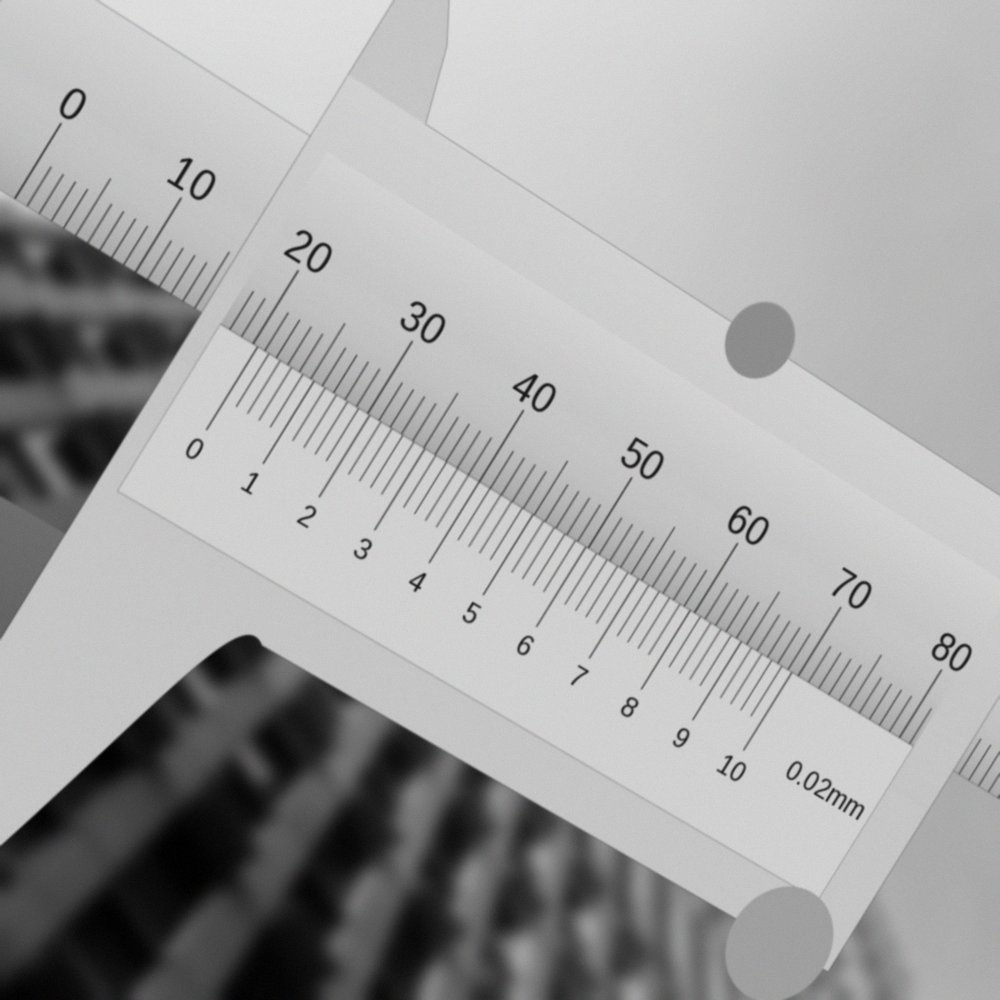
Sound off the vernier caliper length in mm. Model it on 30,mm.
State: 20.4,mm
